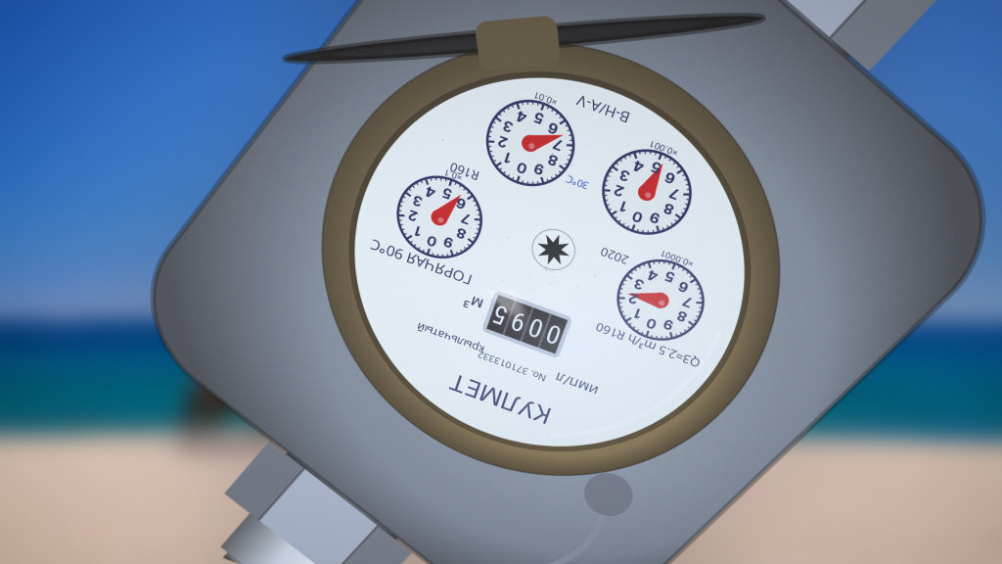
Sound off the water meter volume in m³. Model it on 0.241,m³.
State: 95.5652,m³
